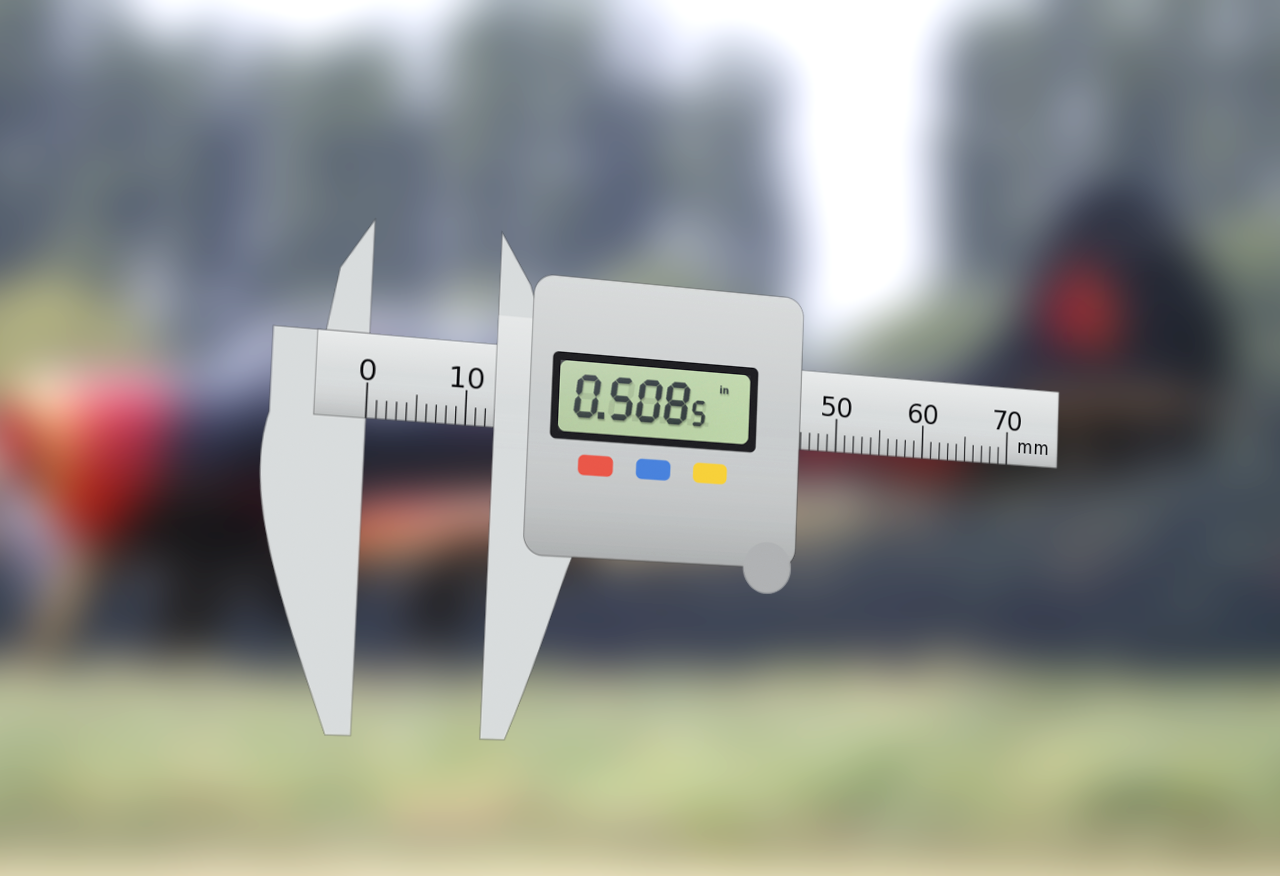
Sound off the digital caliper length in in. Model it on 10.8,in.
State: 0.5085,in
